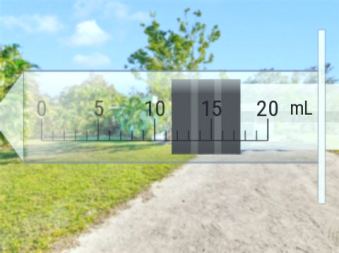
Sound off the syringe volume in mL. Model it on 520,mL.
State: 11.5,mL
